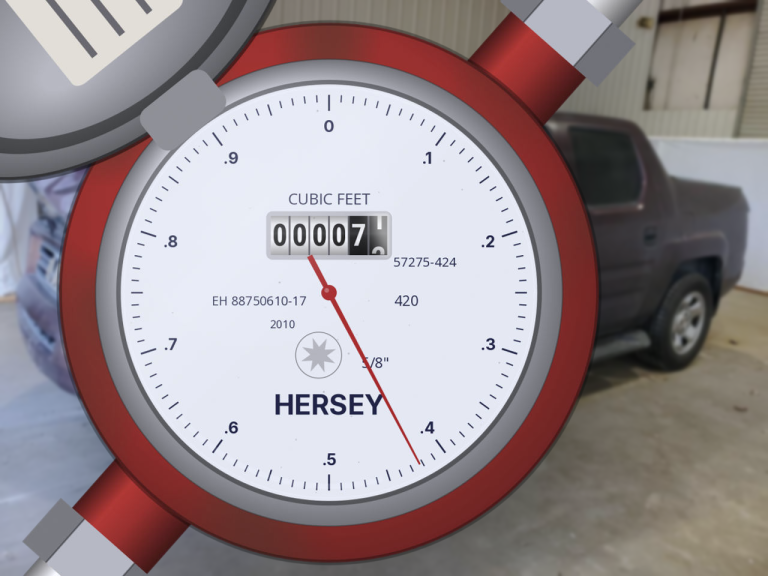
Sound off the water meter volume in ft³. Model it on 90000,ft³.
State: 71.42,ft³
